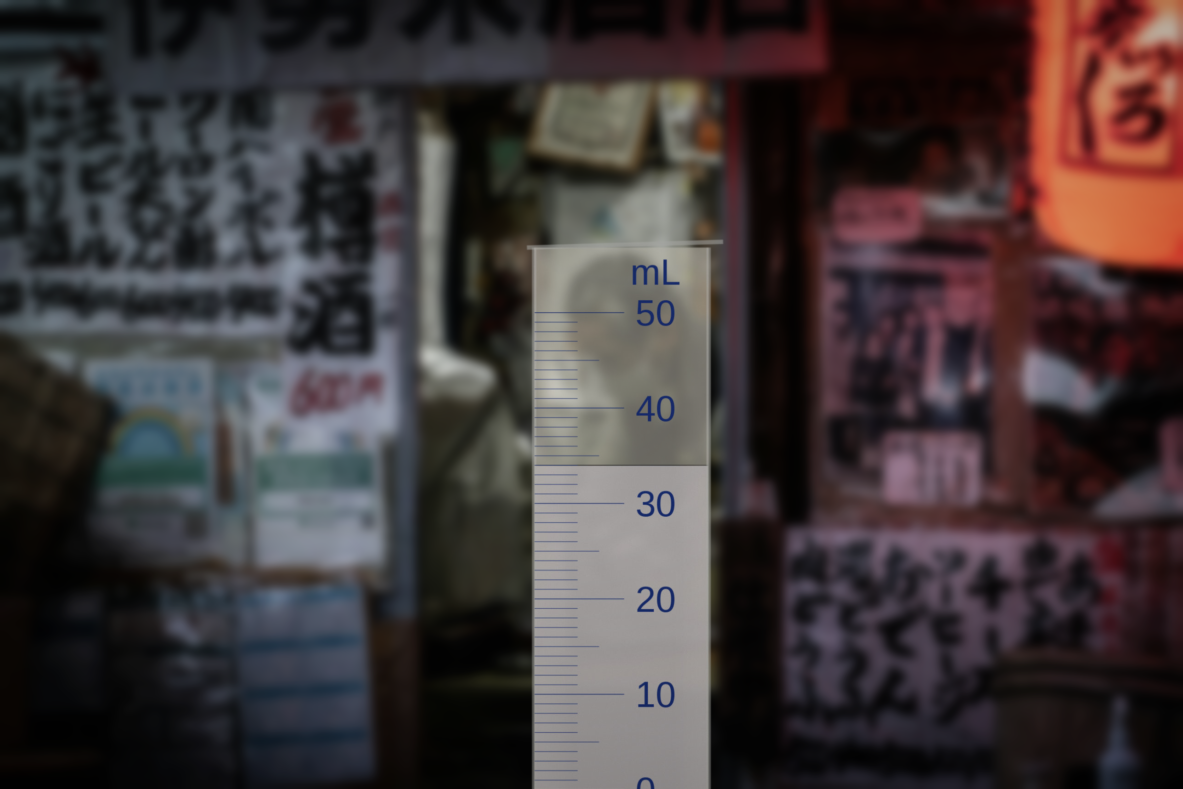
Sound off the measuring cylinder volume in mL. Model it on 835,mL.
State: 34,mL
